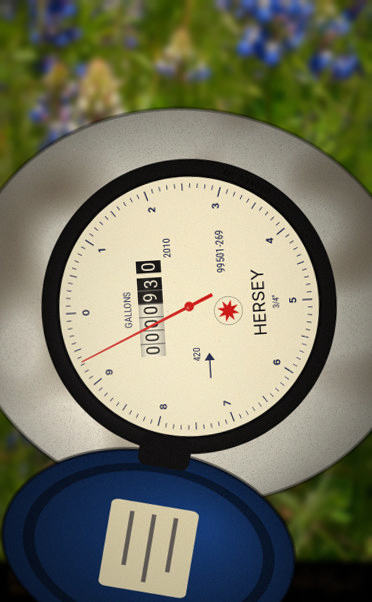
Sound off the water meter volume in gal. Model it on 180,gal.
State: 929.3,gal
